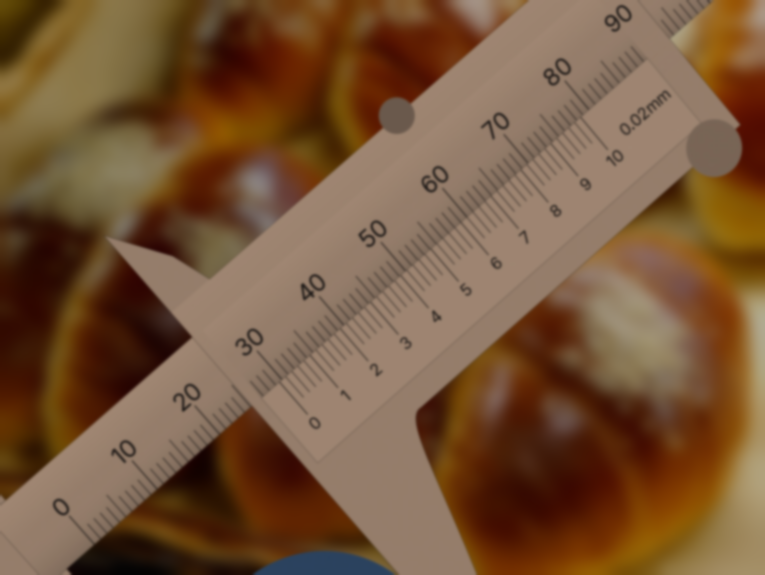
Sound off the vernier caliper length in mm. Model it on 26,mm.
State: 29.6,mm
